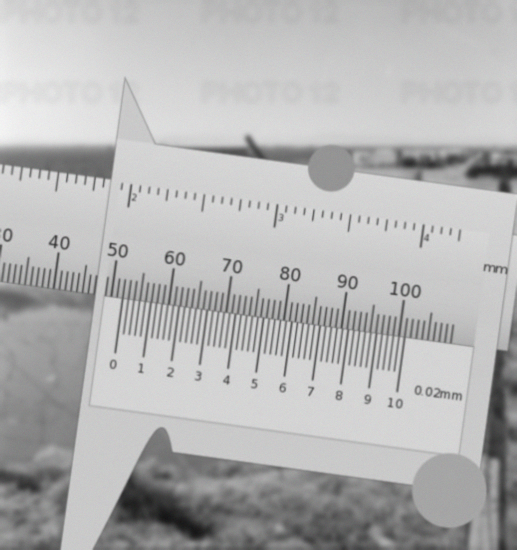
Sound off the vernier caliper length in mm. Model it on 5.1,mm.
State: 52.0,mm
